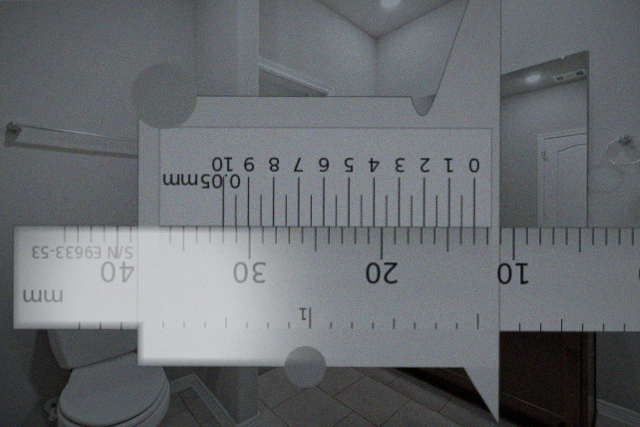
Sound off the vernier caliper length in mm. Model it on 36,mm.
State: 13.0,mm
